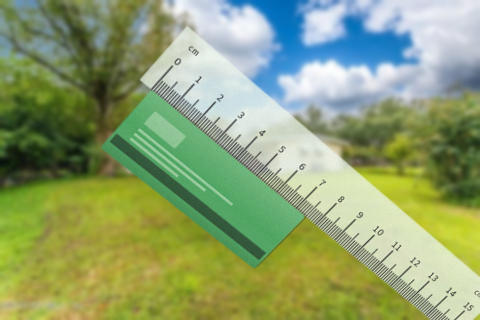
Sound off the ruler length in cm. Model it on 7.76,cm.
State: 7.5,cm
